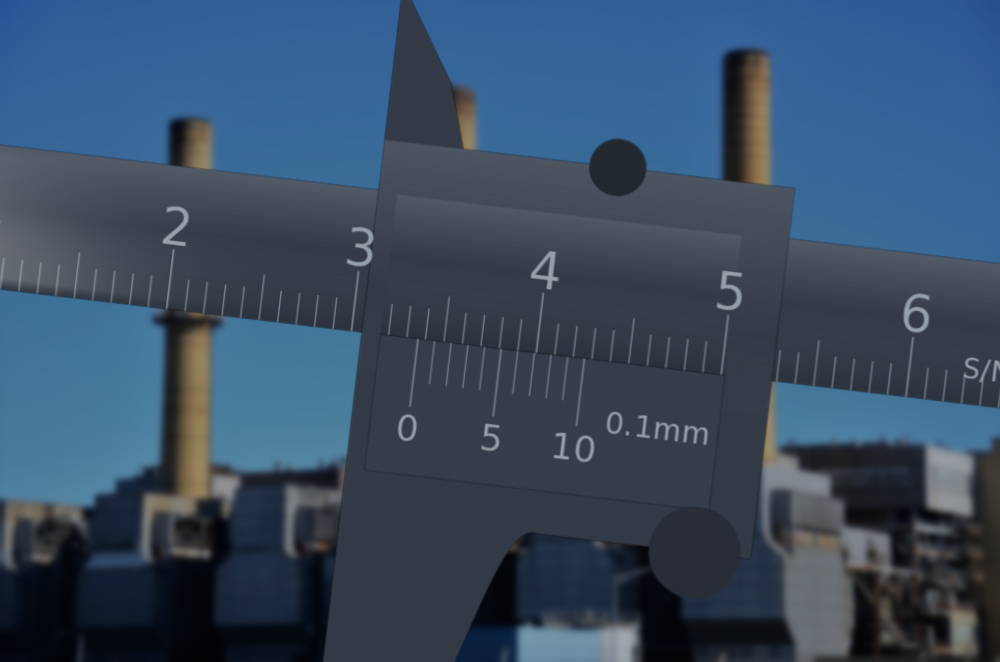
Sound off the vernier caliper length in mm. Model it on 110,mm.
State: 33.6,mm
